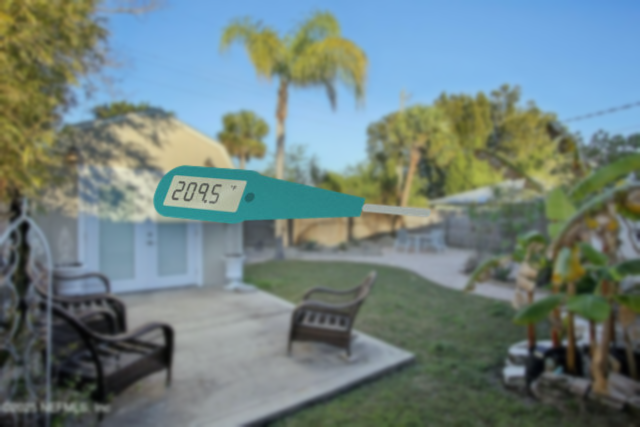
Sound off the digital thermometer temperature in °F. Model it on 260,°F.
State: 209.5,°F
